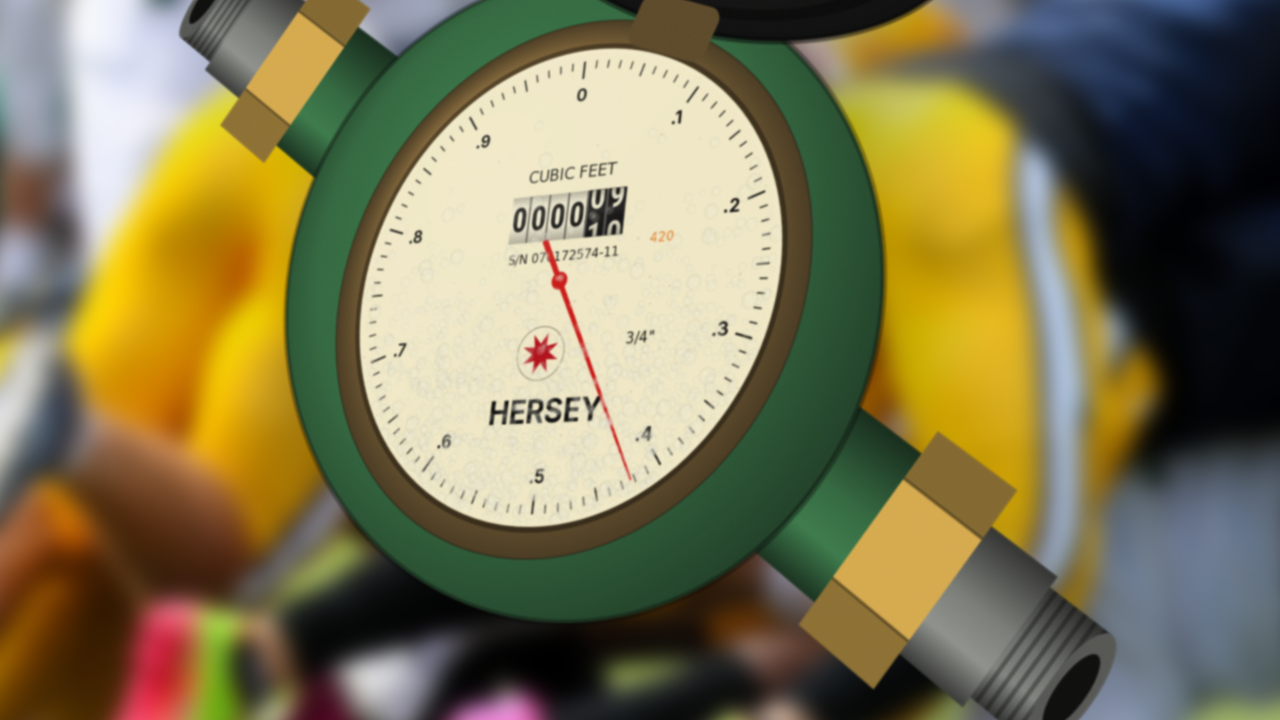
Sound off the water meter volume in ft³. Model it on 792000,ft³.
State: 9.42,ft³
